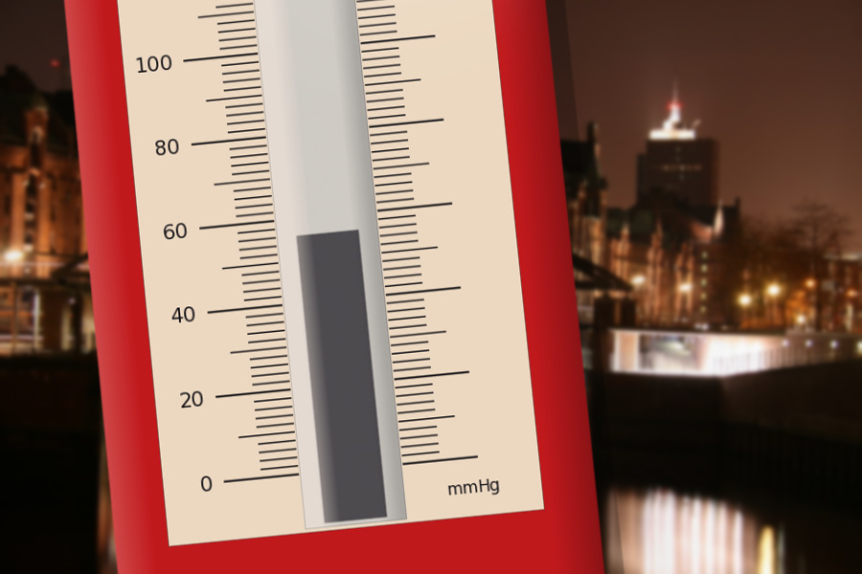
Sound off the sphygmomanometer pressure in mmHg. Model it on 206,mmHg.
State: 56,mmHg
